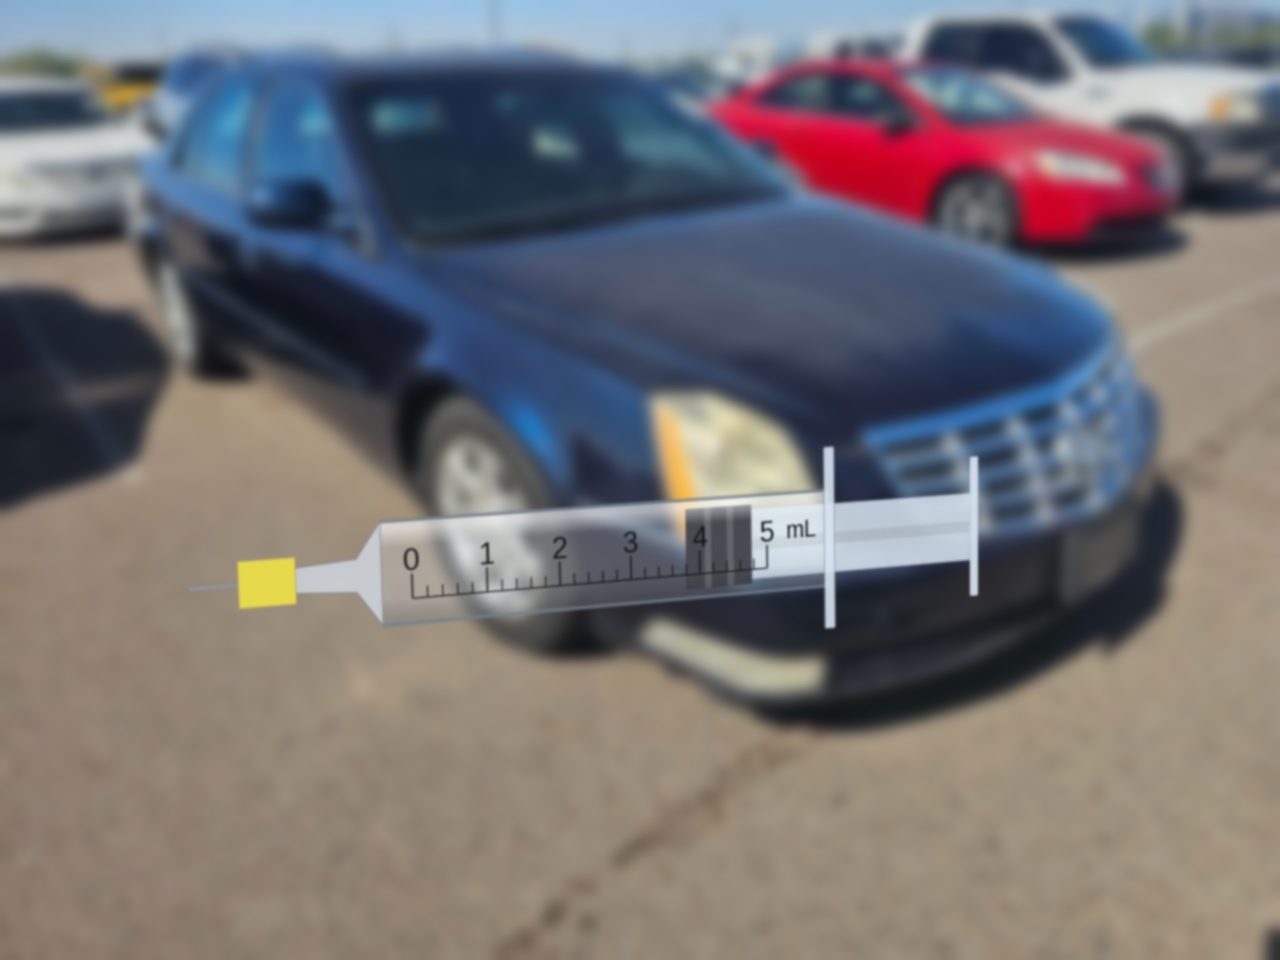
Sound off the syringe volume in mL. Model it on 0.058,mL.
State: 3.8,mL
